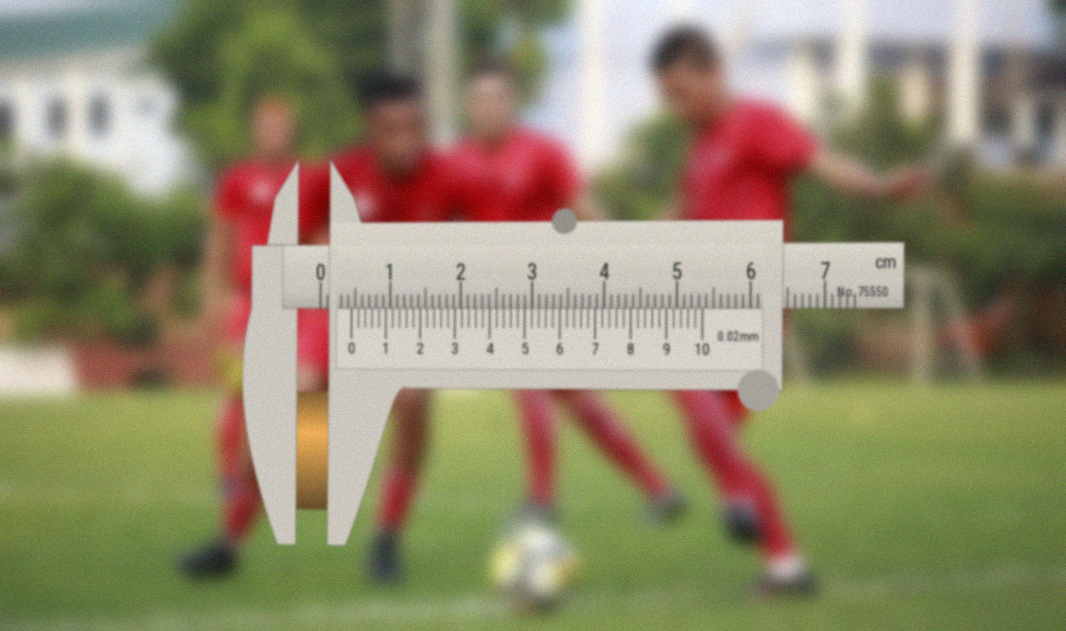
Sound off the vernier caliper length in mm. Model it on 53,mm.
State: 4.5,mm
